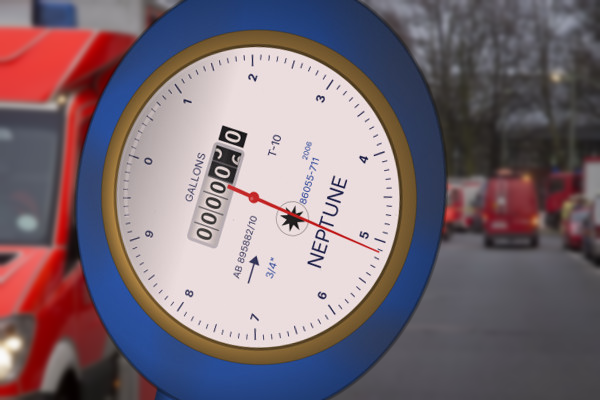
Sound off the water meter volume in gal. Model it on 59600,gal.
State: 55.1,gal
